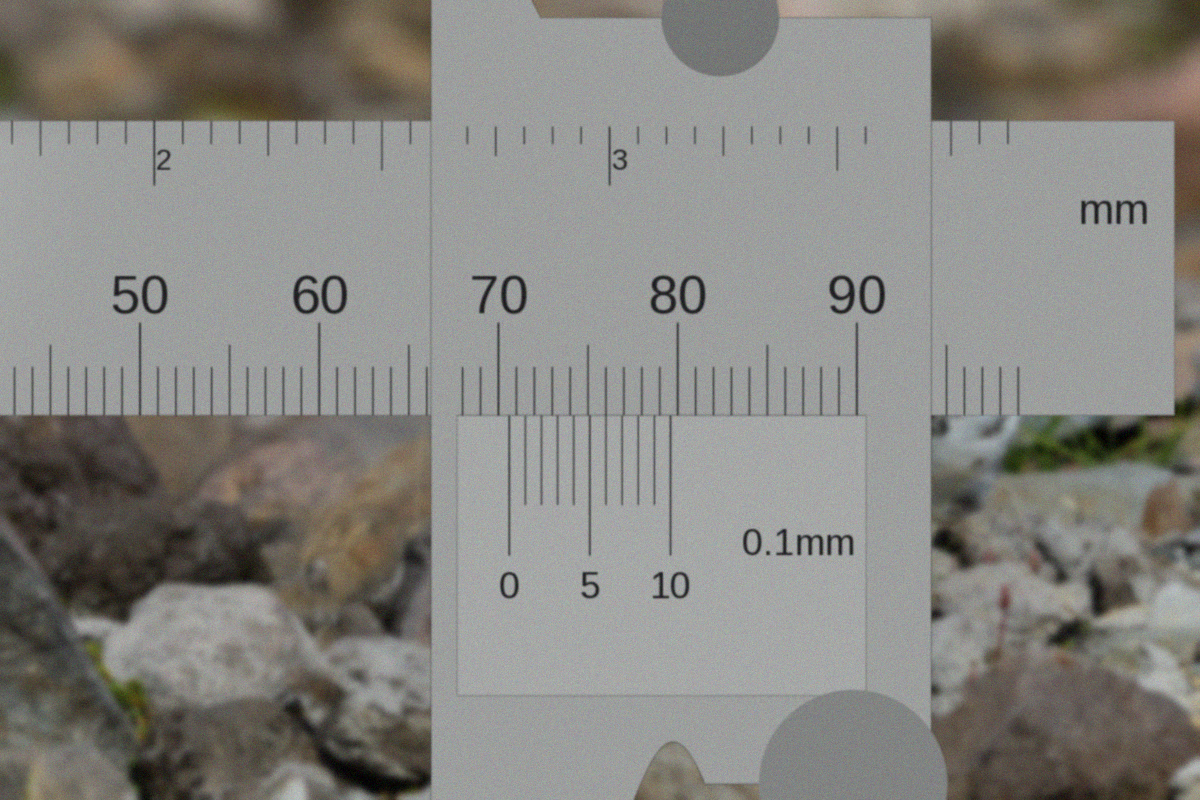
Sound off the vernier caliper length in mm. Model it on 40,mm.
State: 70.6,mm
